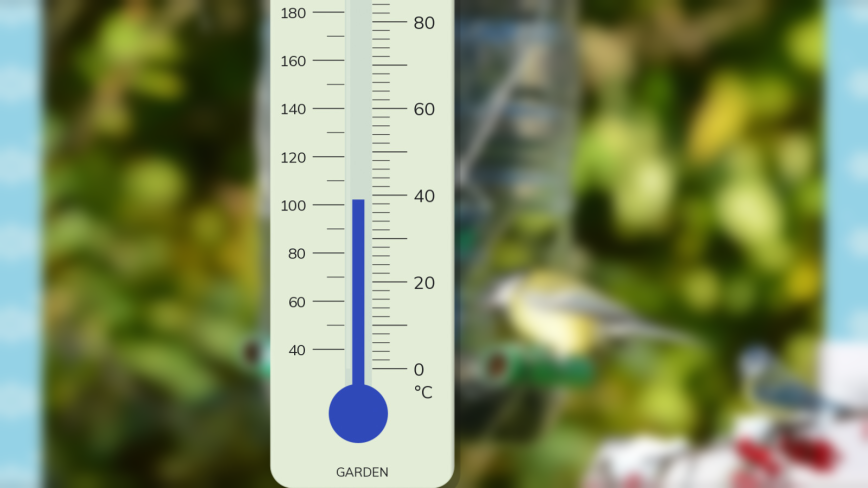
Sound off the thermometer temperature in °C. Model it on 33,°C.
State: 39,°C
